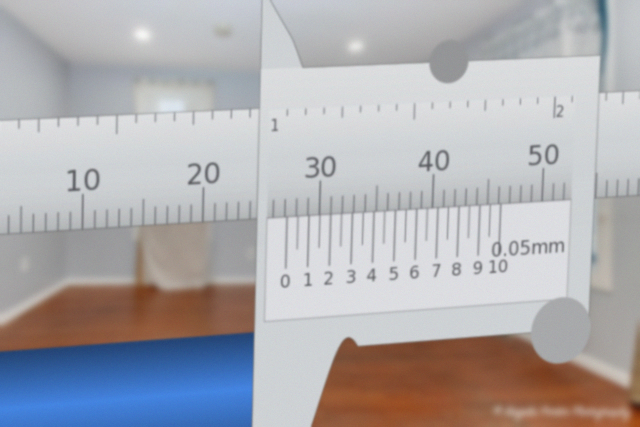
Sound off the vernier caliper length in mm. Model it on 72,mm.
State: 27.2,mm
